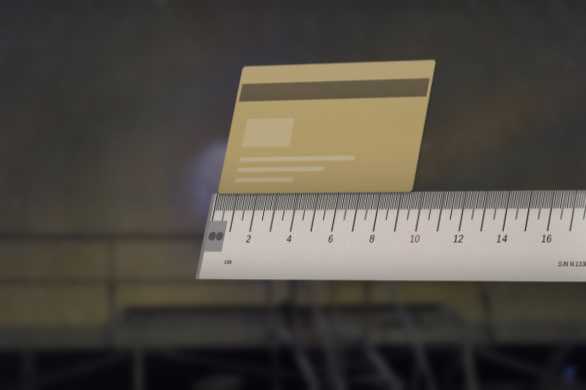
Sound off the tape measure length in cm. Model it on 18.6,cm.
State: 9.5,cm
